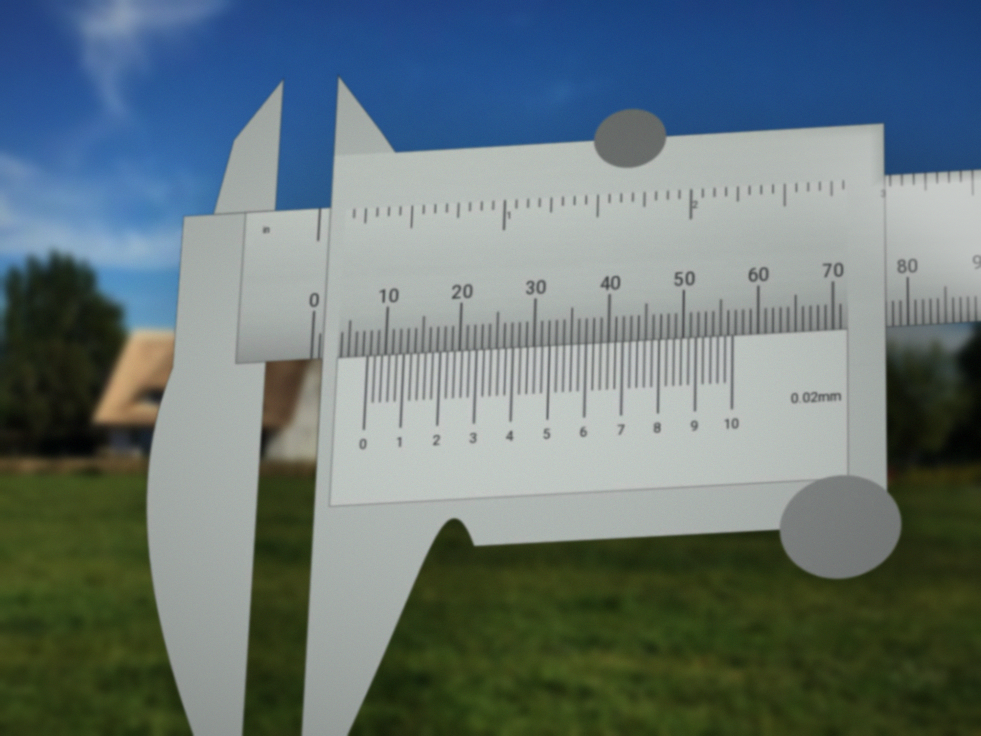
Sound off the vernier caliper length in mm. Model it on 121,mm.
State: 7.6,mm
